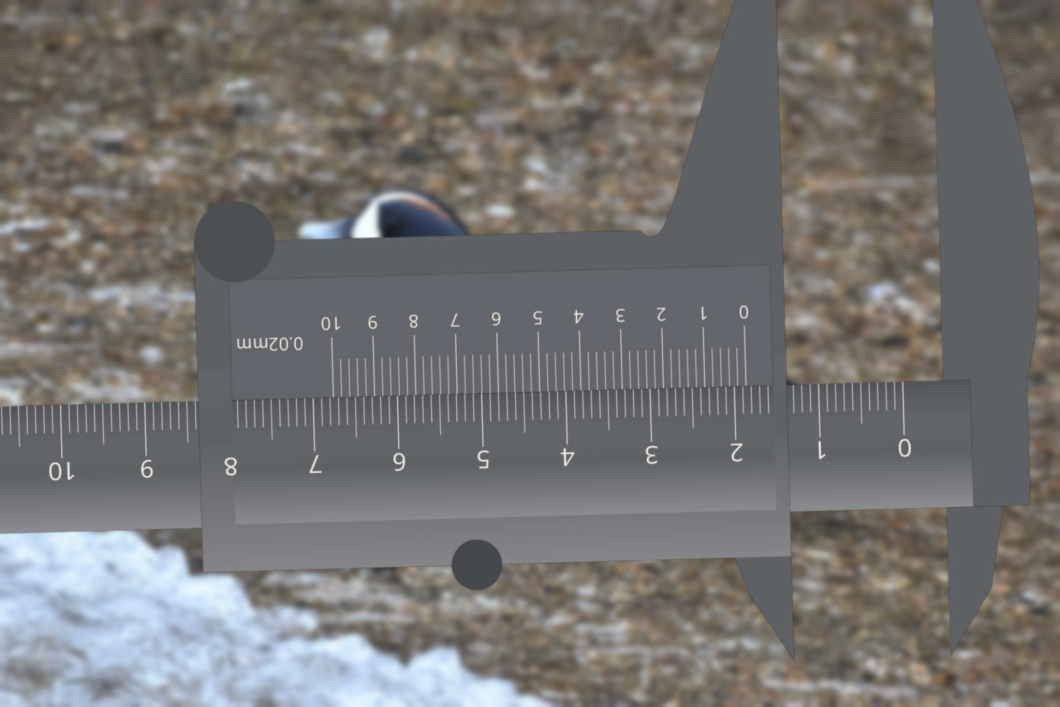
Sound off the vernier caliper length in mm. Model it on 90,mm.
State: 18.6,mm
